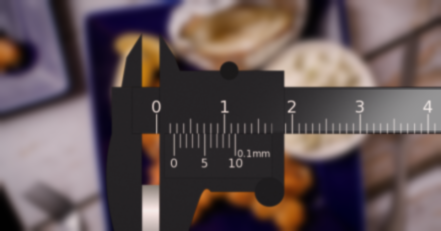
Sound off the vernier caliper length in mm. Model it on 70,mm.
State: 2.6,mm
